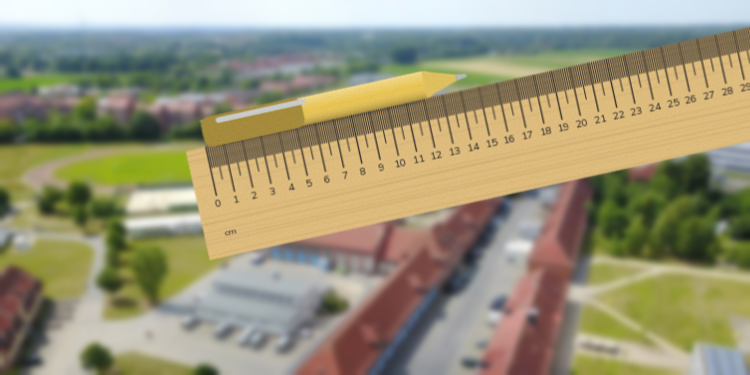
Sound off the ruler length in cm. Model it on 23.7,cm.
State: 14.5,cm
